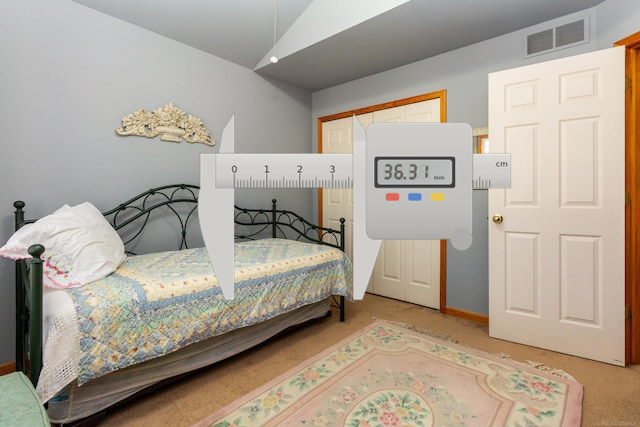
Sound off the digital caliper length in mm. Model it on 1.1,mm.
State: 36.31,mm
